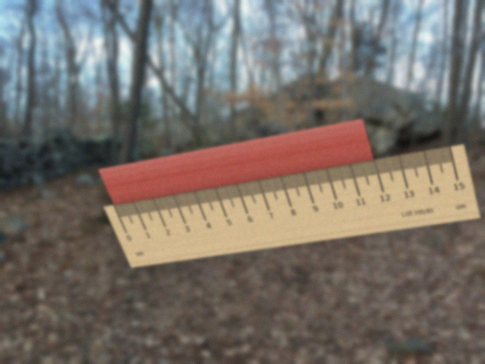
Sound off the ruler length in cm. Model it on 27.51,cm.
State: 12,cm
